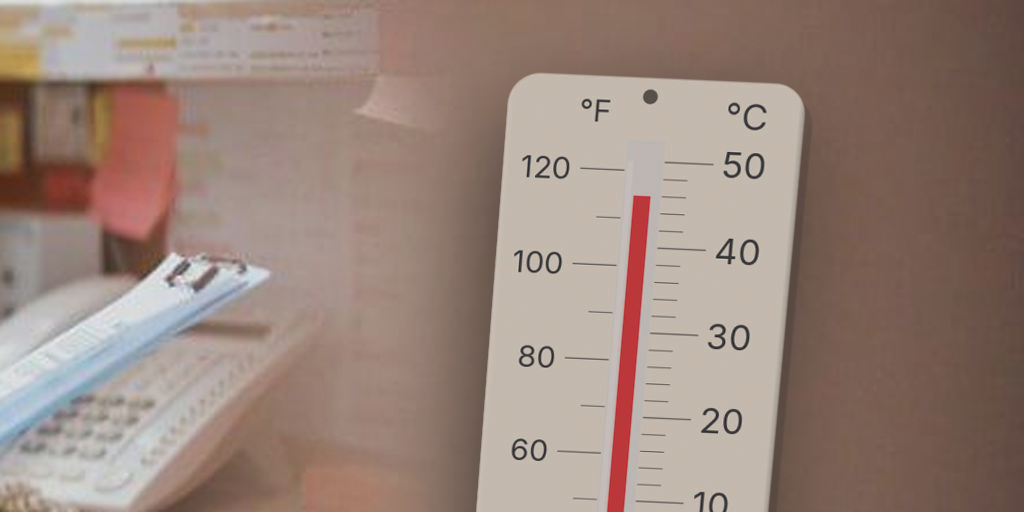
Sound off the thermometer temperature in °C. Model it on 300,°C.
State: 46,°C
